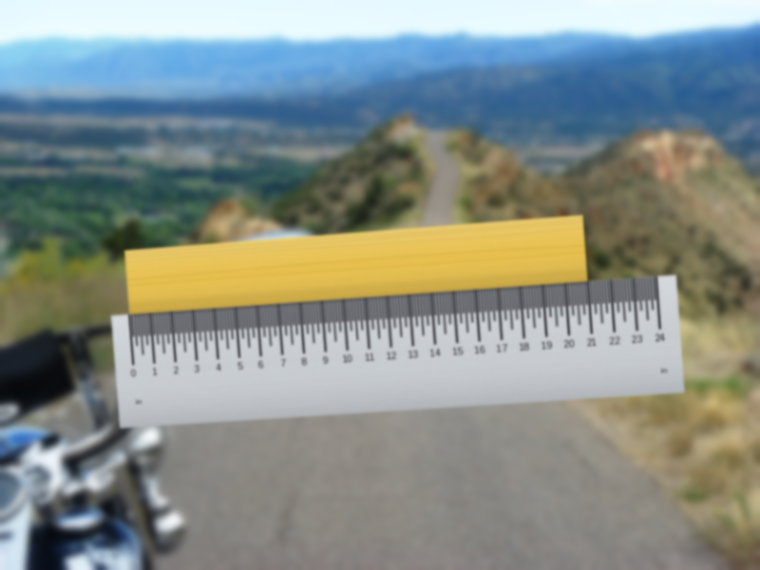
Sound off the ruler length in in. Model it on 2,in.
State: 21,in
